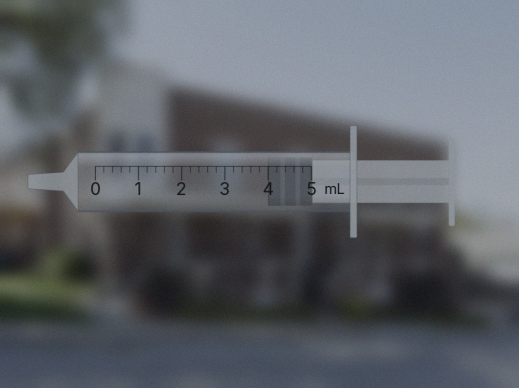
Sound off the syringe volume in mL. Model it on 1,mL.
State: 4,mL
